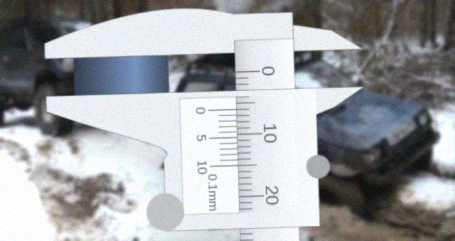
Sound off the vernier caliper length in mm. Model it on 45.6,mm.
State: 6.0,mm
